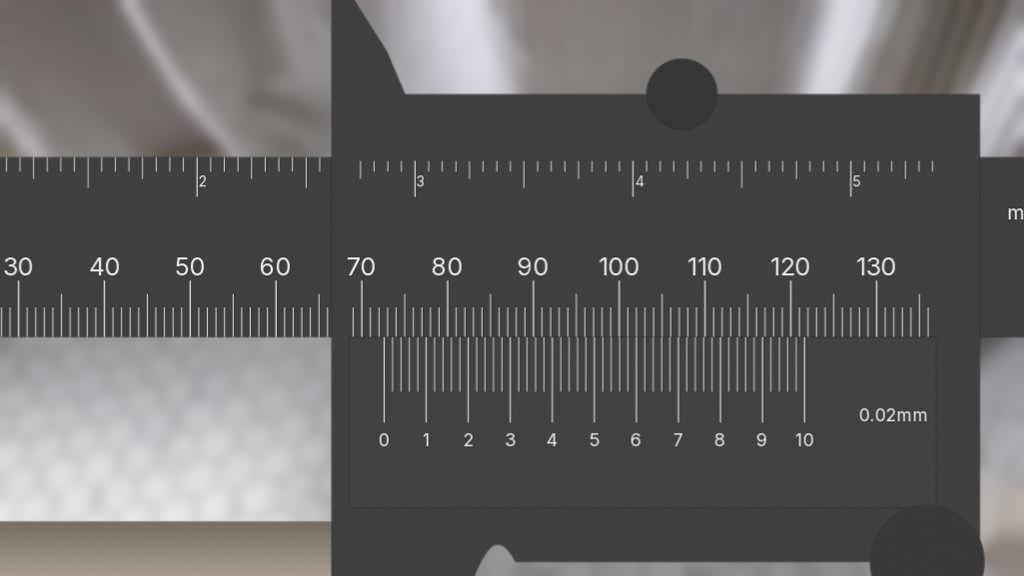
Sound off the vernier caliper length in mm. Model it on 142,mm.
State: 72.6,mm
